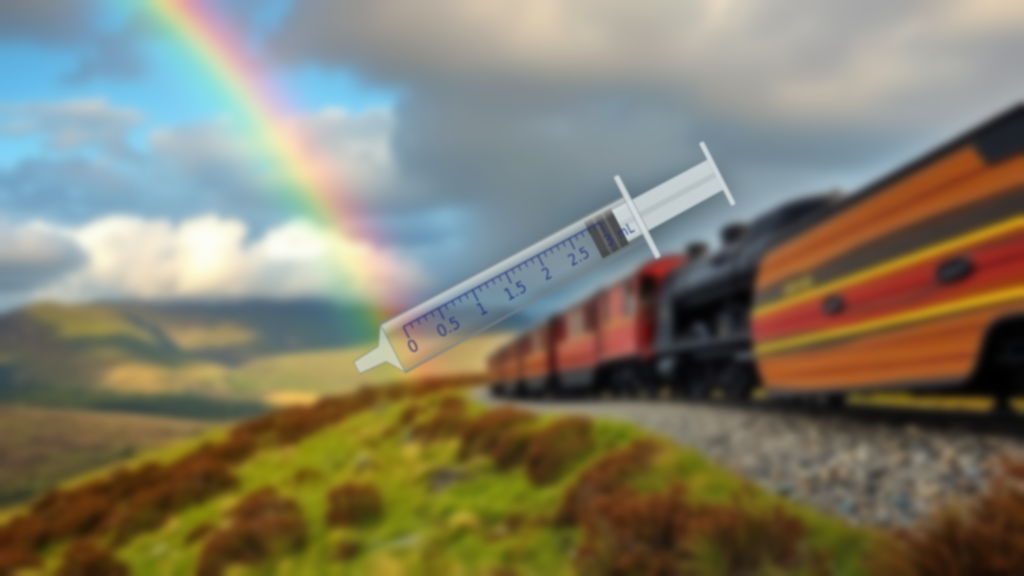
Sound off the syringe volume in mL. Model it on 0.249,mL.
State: 2.8,mL
